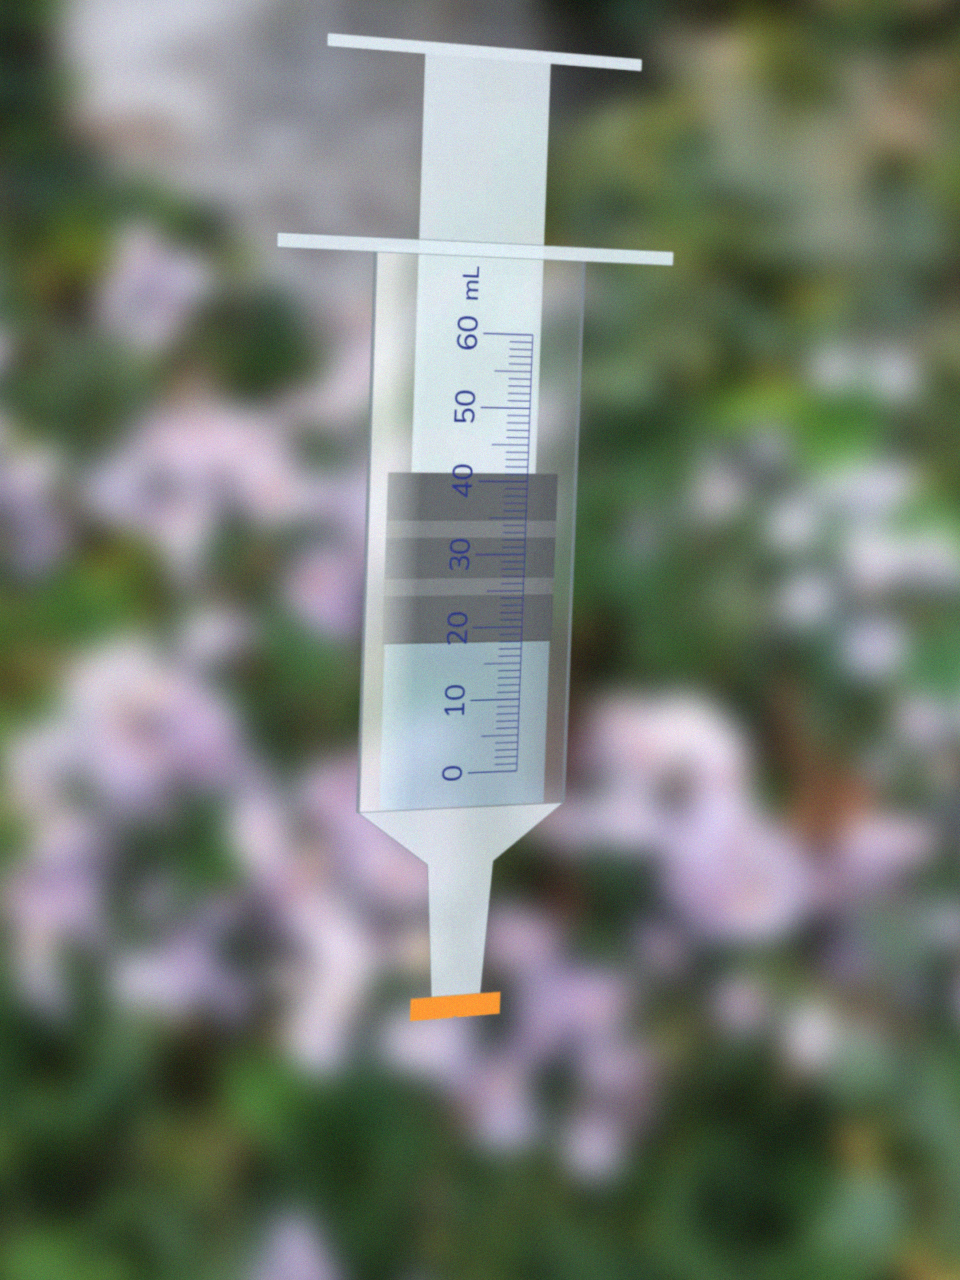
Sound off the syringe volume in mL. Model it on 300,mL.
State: 18,mL
